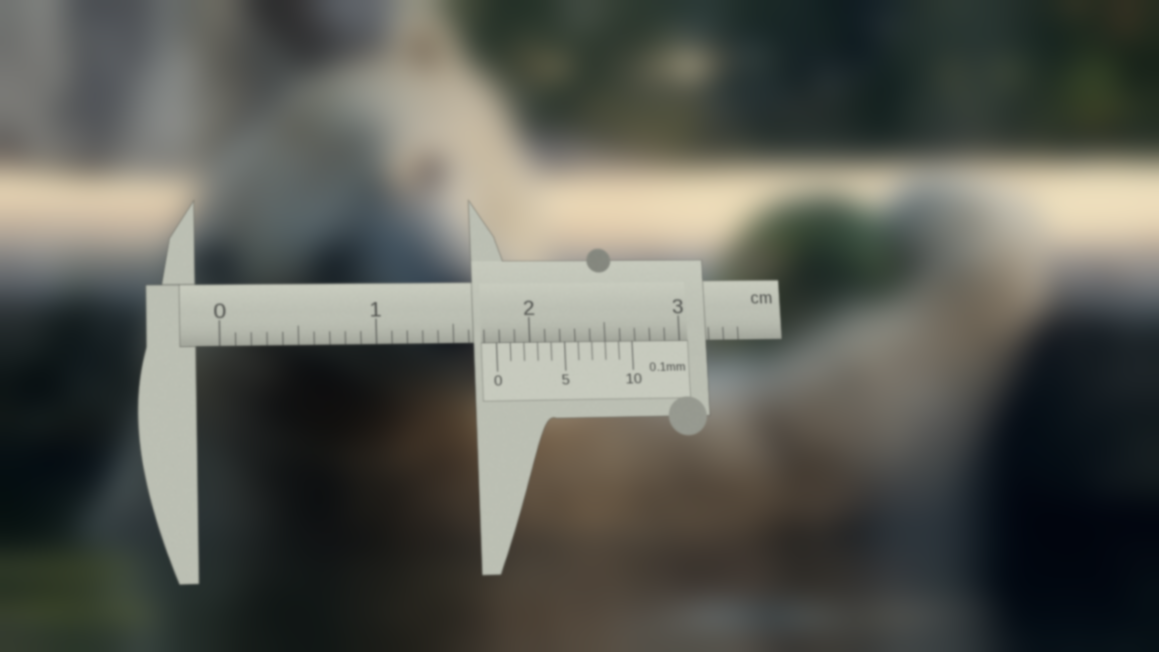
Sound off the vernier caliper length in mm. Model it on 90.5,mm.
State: 17.8,mm
